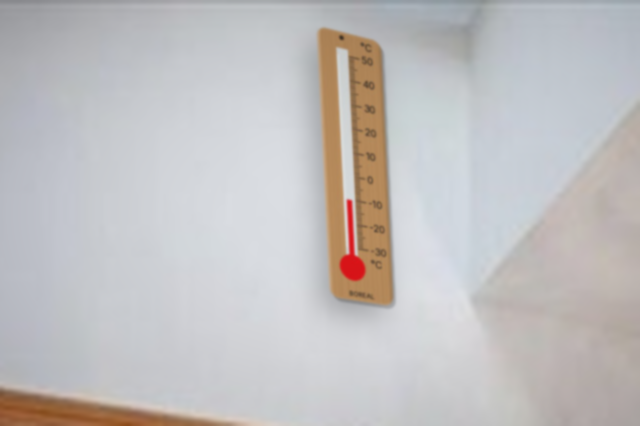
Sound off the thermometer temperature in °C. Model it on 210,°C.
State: -10,°C
